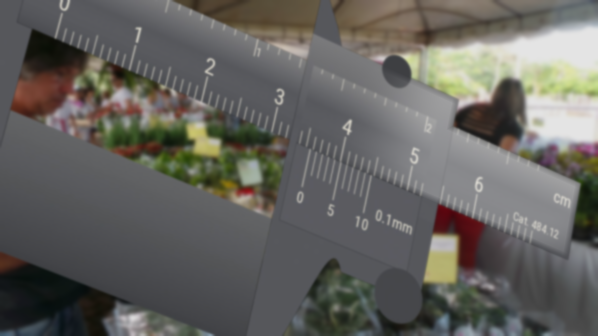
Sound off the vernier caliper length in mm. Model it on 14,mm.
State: 35.6,mm
